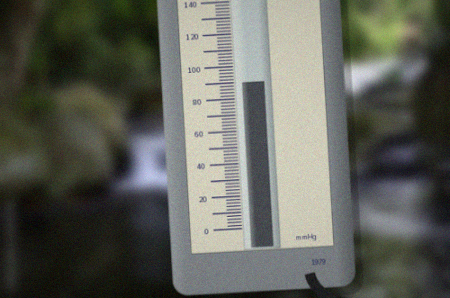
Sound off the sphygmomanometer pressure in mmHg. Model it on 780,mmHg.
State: 90,mmHg
